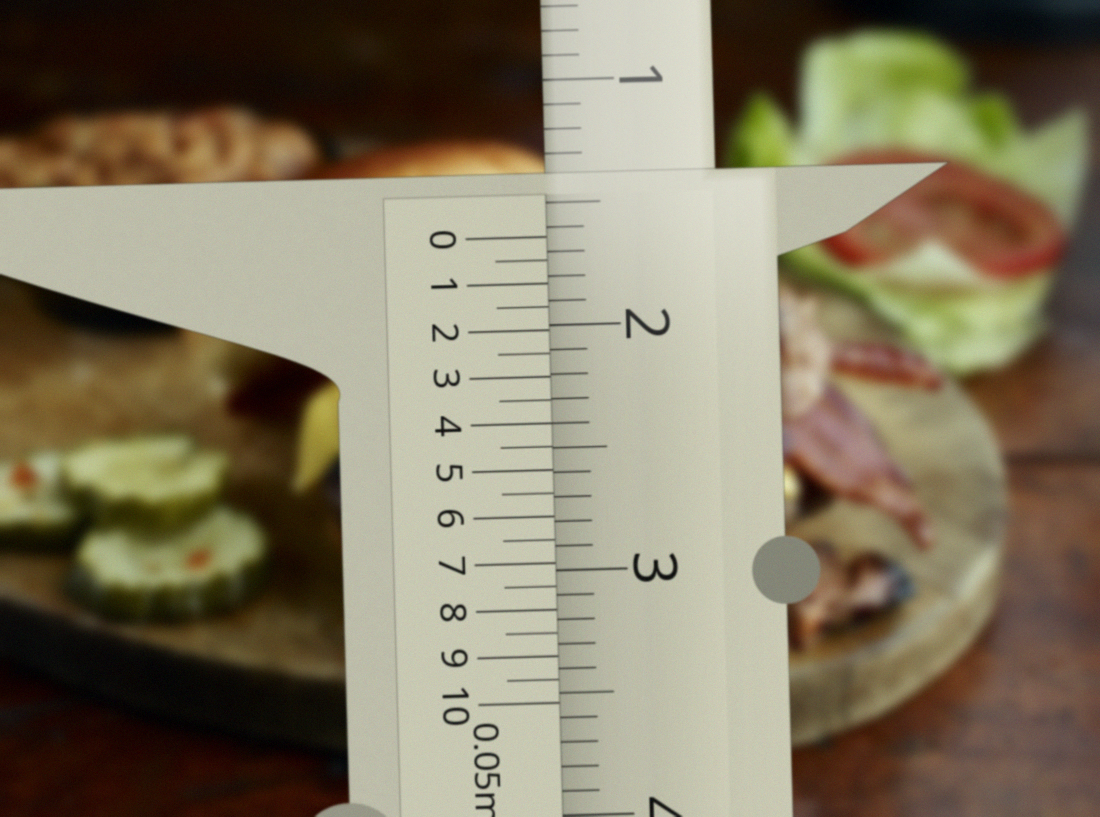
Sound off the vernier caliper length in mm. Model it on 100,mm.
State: 16.4,mm
